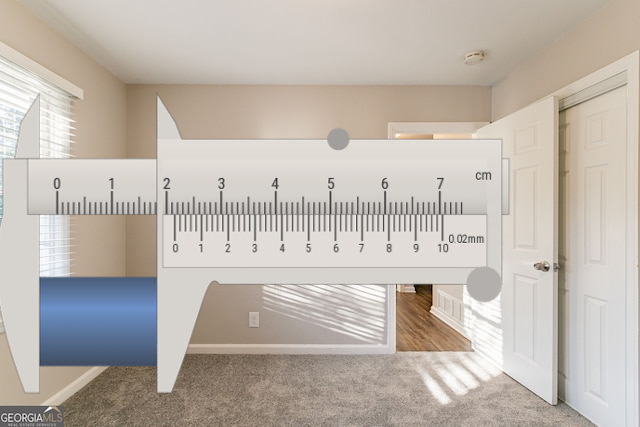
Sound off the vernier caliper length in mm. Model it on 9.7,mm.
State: 21.5,mm
